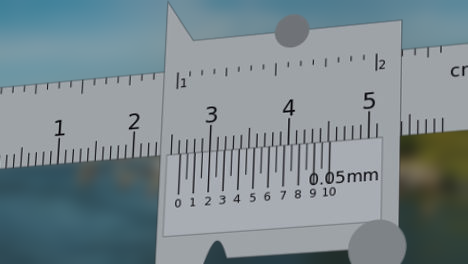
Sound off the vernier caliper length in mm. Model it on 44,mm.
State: 26.2,mm
